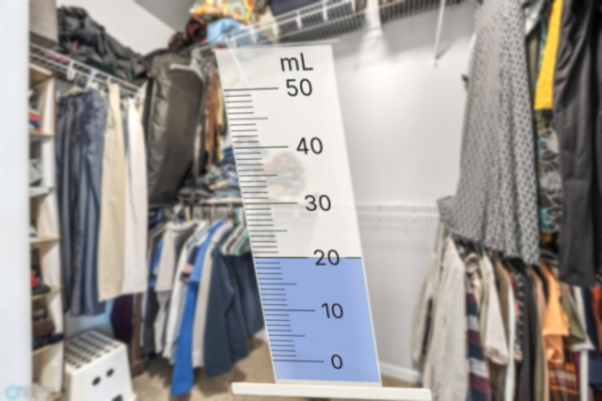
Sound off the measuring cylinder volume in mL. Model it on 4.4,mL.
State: 20,mL
